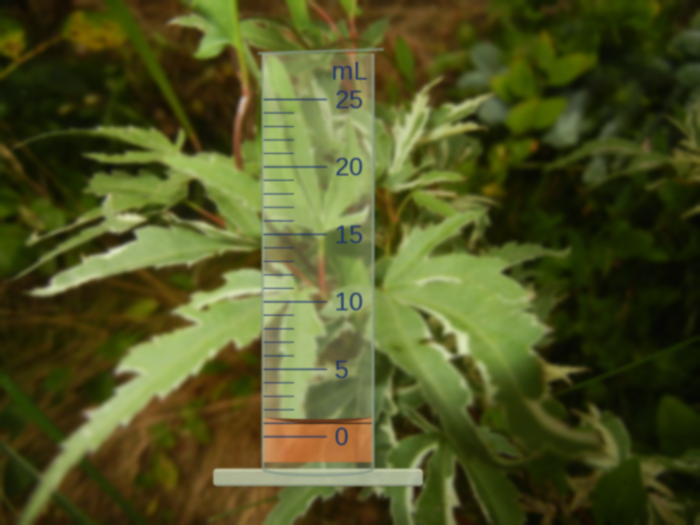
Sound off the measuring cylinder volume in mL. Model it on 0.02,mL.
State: 1,mL
